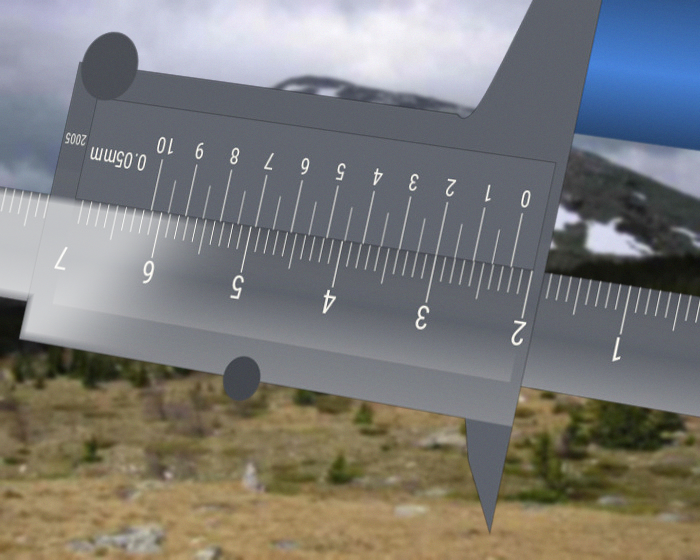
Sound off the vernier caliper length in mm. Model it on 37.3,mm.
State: 22.2,mm
